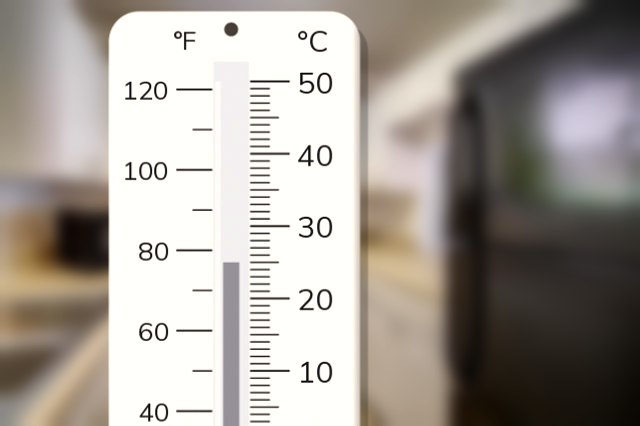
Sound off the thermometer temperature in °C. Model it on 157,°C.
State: 25,°C
